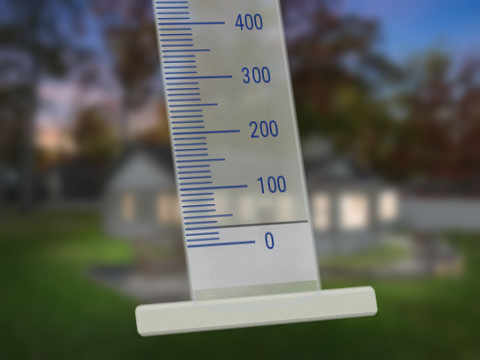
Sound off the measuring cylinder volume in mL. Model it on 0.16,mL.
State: 30,mL
